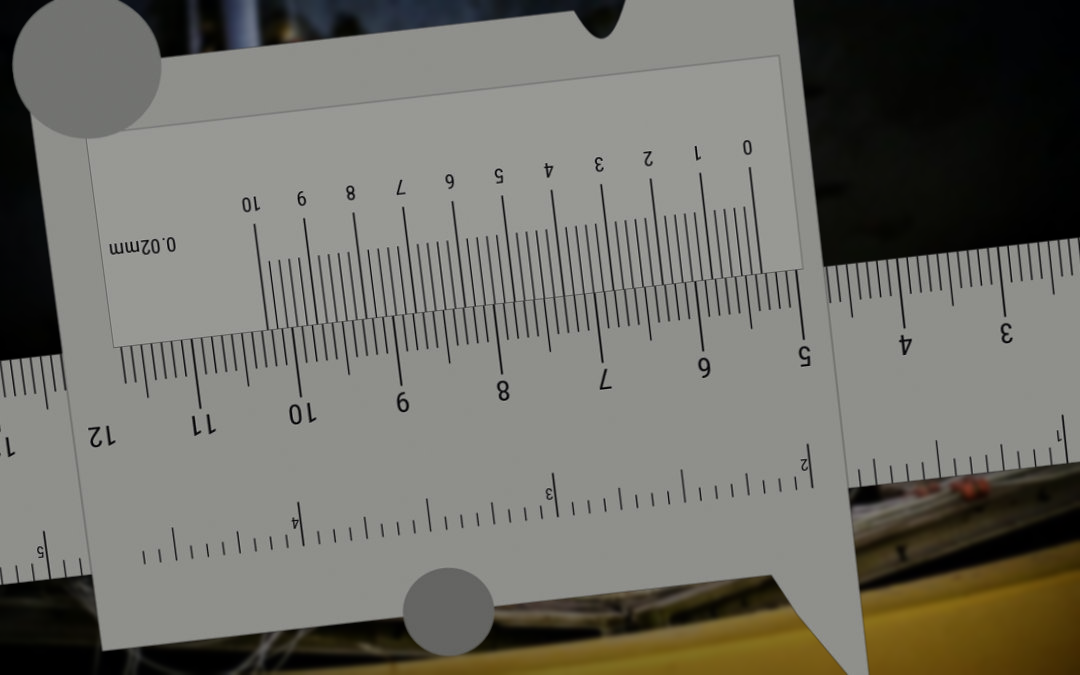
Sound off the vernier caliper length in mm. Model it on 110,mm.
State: 53.4,mm
